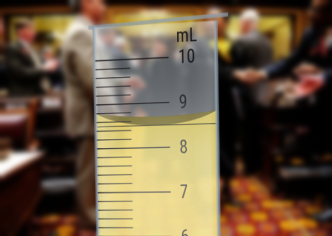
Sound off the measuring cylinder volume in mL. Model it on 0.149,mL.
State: 8.5,mL
